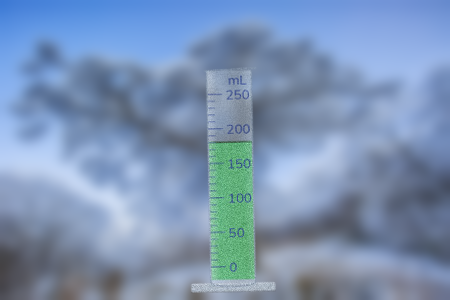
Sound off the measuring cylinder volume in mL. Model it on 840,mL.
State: 180,mL
